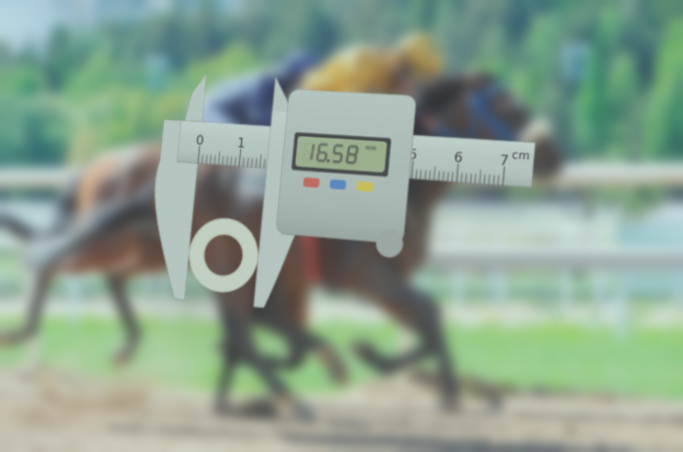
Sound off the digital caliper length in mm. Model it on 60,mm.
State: 16.58,mm
